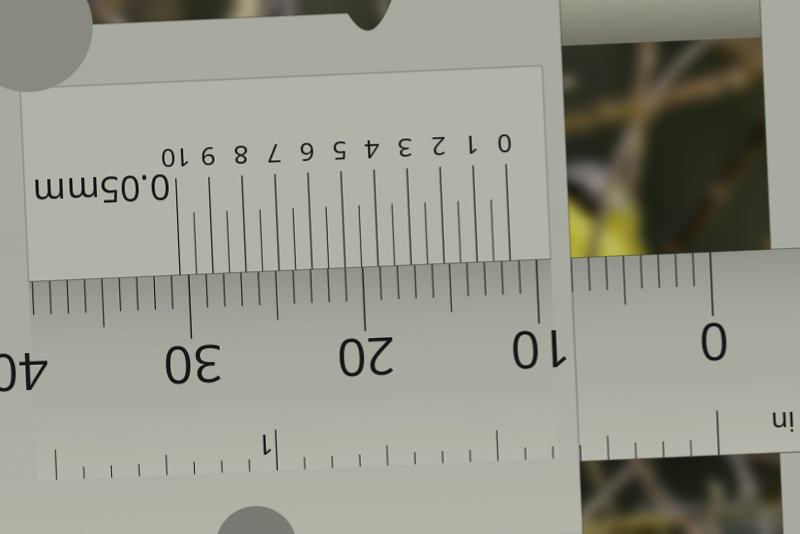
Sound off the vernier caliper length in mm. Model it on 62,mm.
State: 11.5,mm
